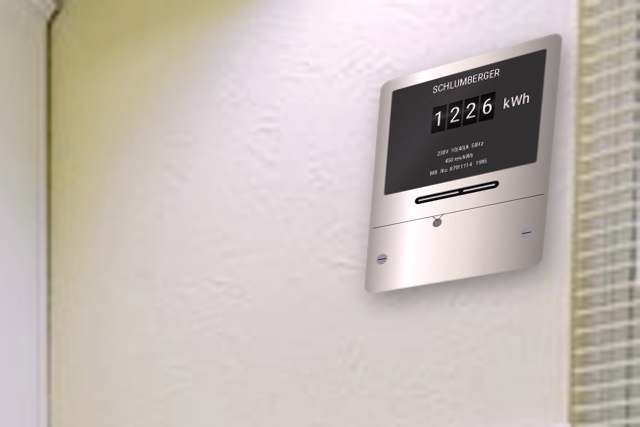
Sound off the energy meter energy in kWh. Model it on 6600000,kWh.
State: 1226,kWh
